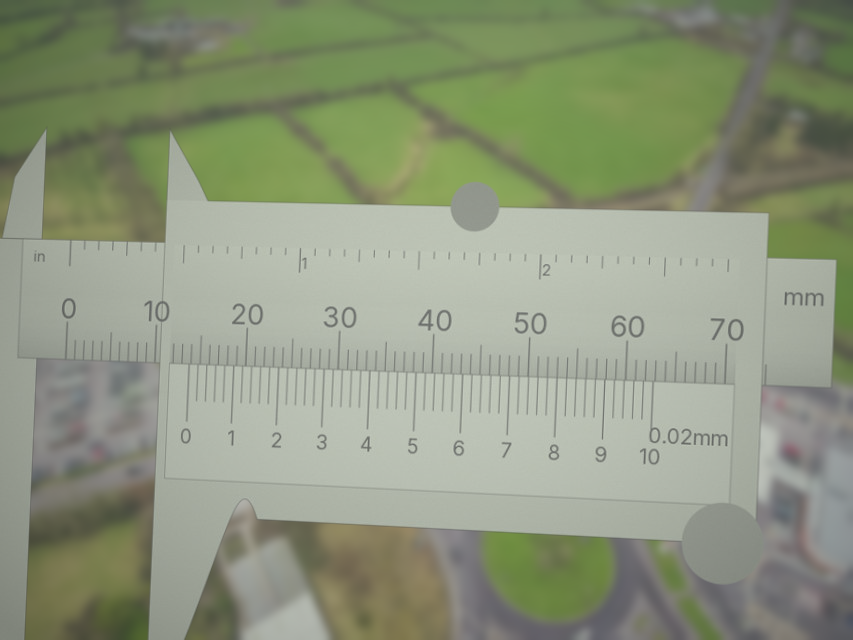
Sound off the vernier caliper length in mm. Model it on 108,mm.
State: 13.8,mm
